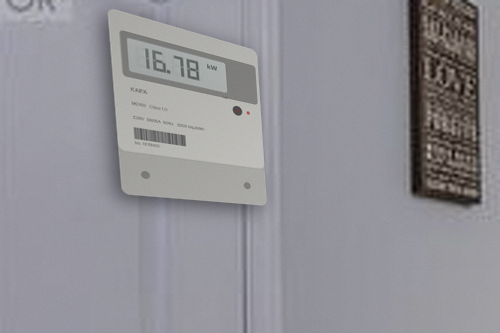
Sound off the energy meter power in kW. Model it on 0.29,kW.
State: 16.78,kW
